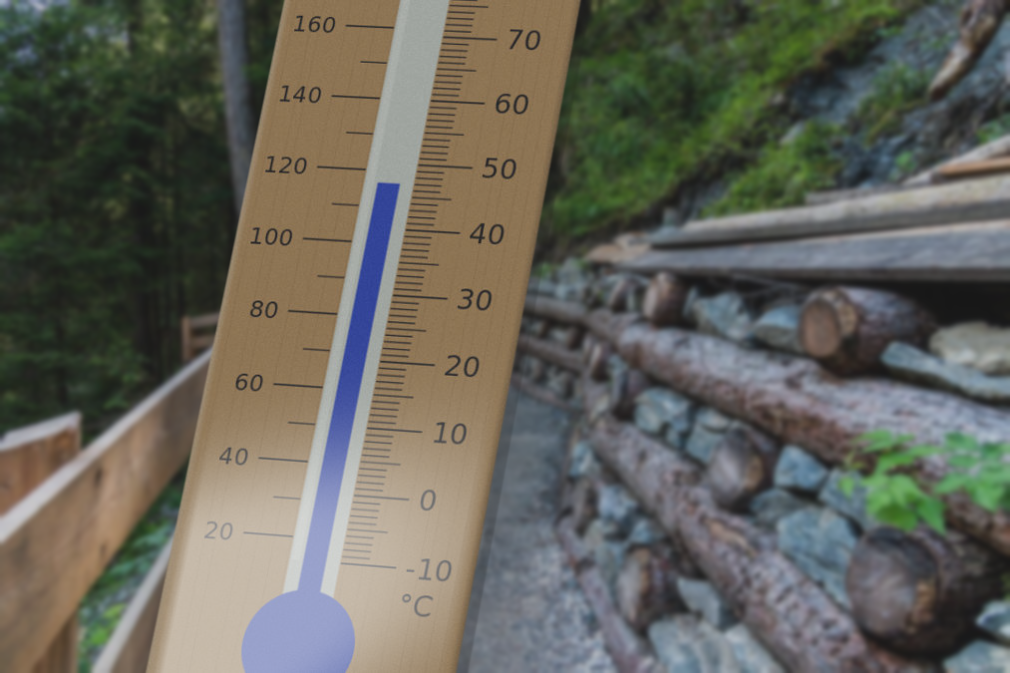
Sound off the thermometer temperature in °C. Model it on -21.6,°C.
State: 47,°C
